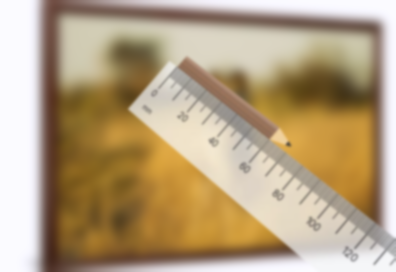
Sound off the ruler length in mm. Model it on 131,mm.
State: 70,mm
